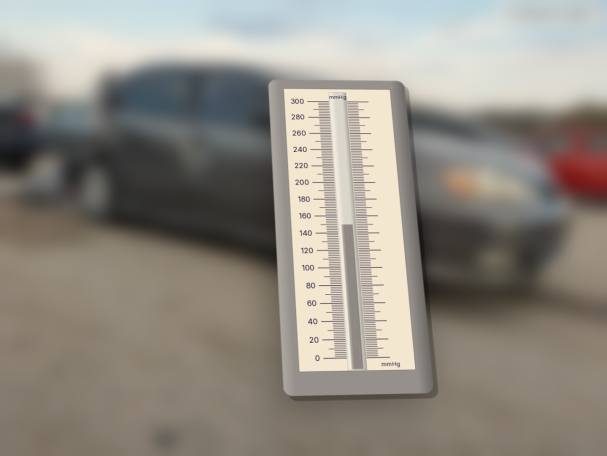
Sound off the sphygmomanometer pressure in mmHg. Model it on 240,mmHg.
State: 150,mmHg
